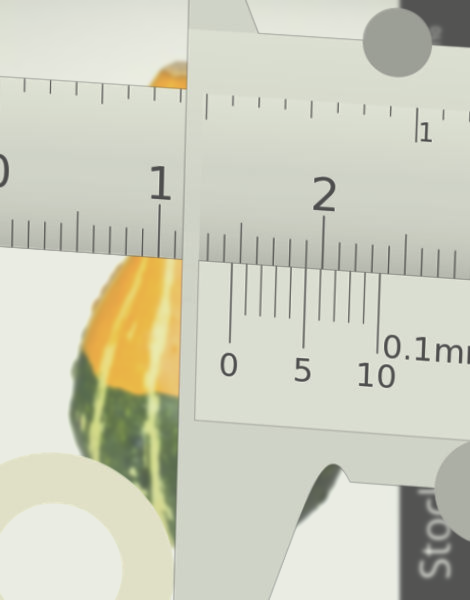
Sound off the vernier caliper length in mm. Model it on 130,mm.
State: 14.5,mm
